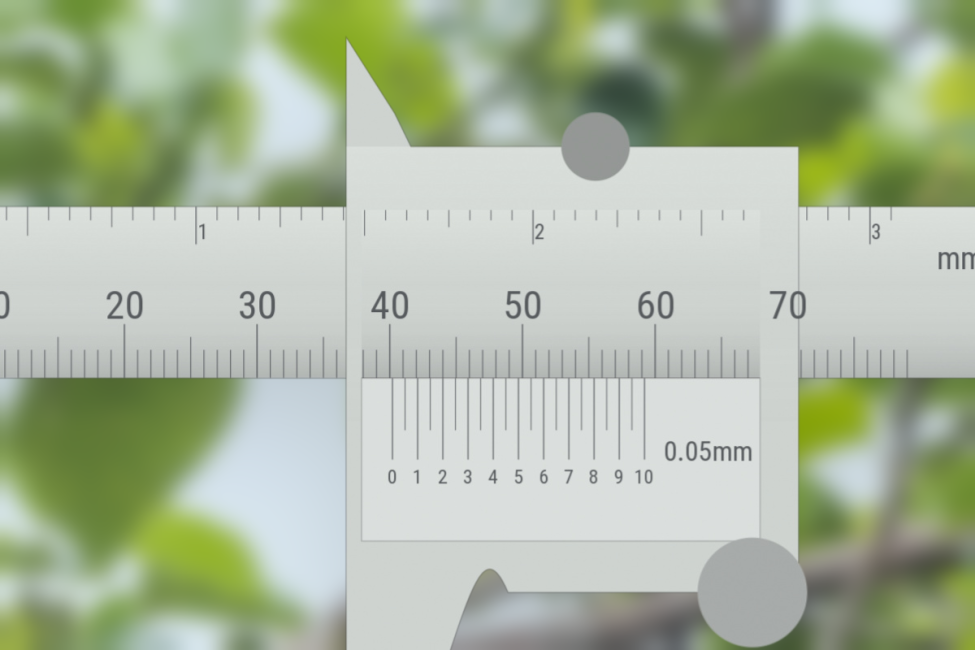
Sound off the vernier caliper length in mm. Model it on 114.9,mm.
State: 40.2,mm
